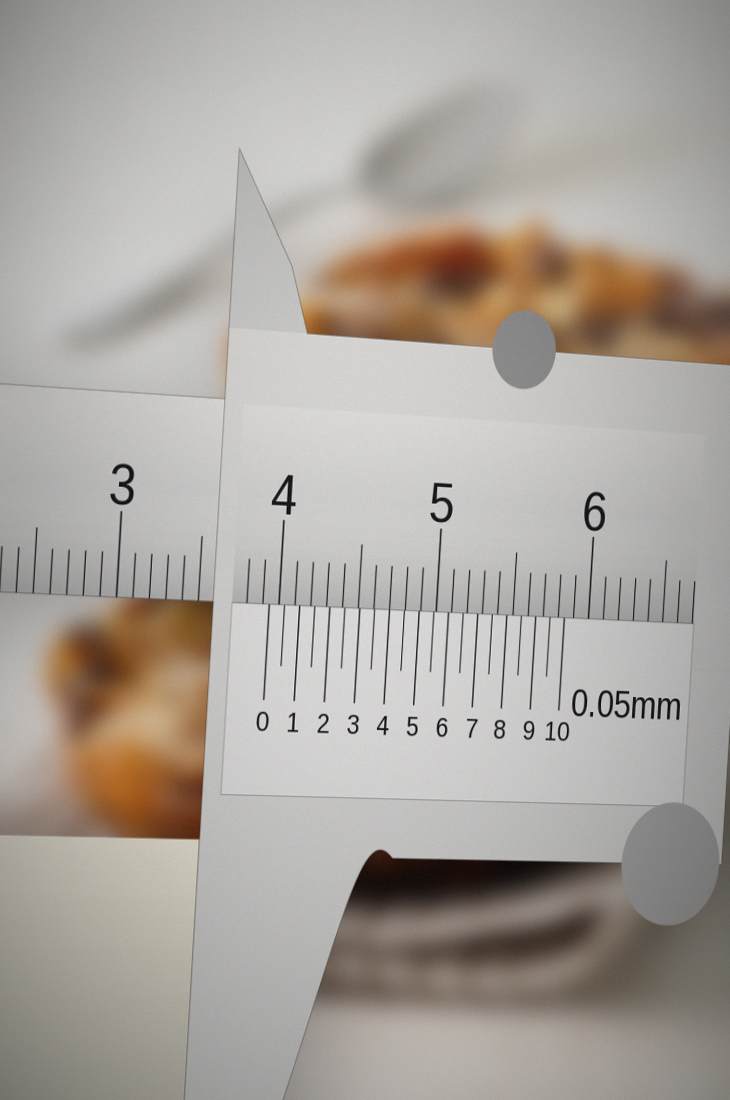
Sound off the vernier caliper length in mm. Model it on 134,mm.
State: 39.4,mm
